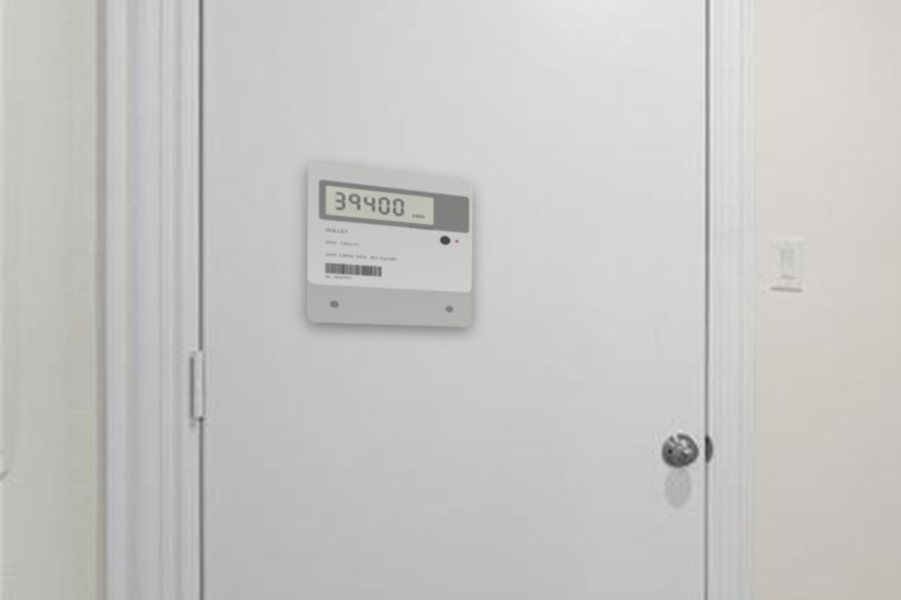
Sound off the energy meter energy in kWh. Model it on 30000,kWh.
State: 39400,kWh
